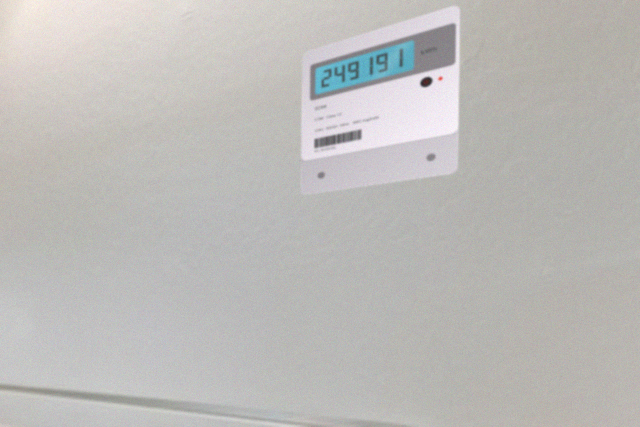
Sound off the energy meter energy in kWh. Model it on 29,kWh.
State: 249191,kWh
